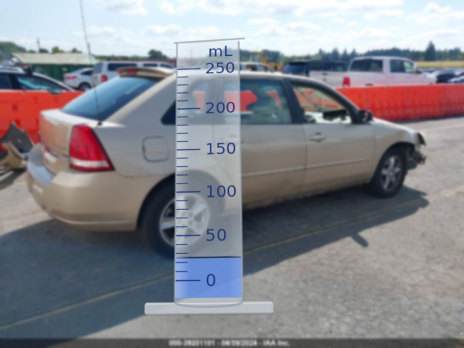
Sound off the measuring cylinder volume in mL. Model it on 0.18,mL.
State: 25,mL
